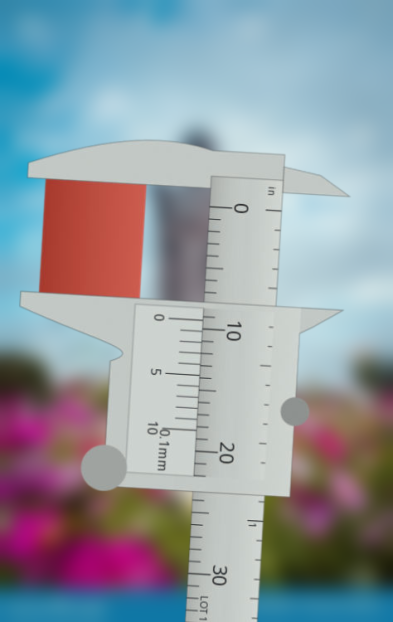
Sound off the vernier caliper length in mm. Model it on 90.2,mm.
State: 9.3,mm
